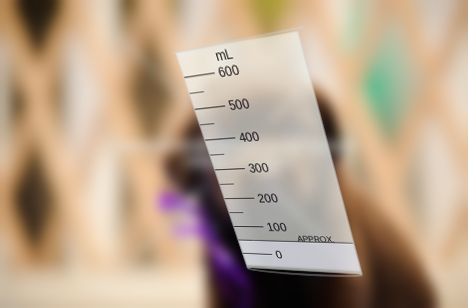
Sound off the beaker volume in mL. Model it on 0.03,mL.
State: 50,mL
